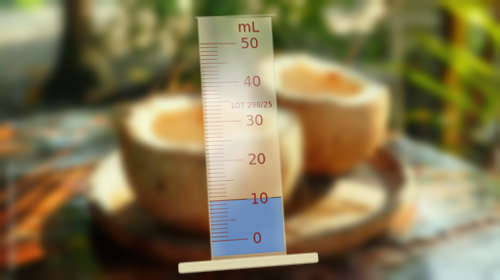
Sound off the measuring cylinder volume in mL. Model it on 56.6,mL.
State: 10,mL
